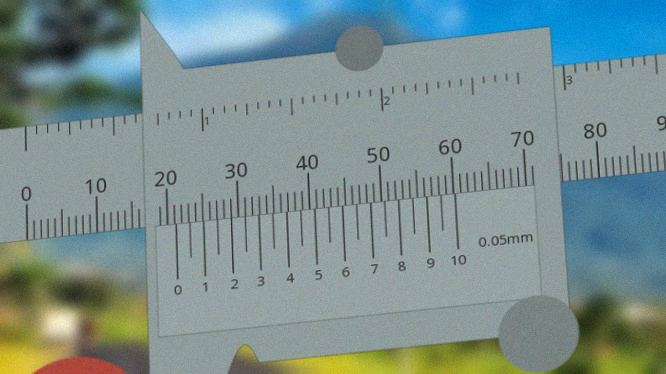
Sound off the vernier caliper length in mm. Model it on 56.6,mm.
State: 21.2,mm
